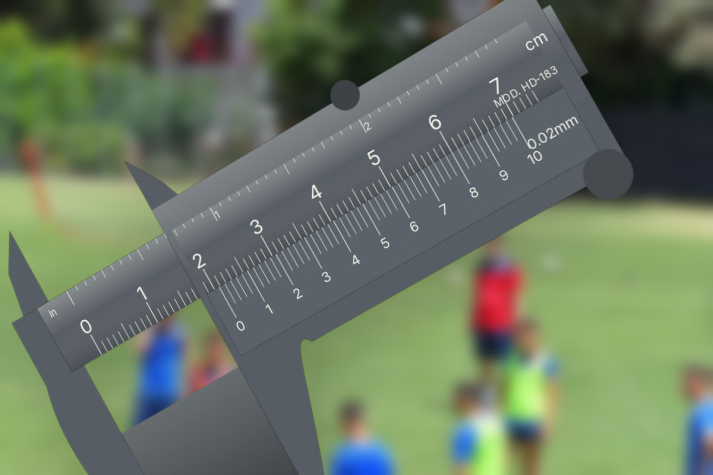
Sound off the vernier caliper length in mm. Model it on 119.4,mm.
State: 20.8,mm
